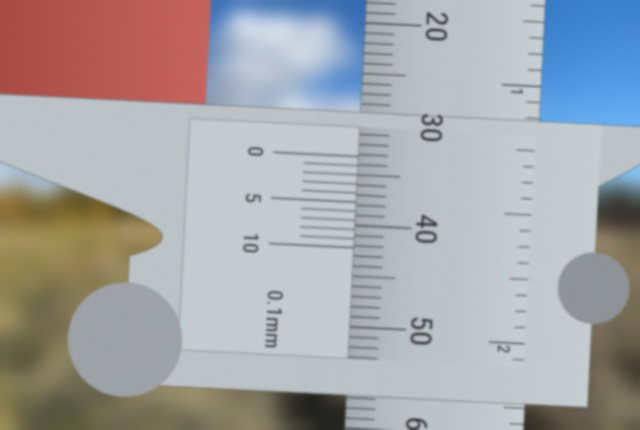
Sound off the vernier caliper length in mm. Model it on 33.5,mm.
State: 33.2,mm
